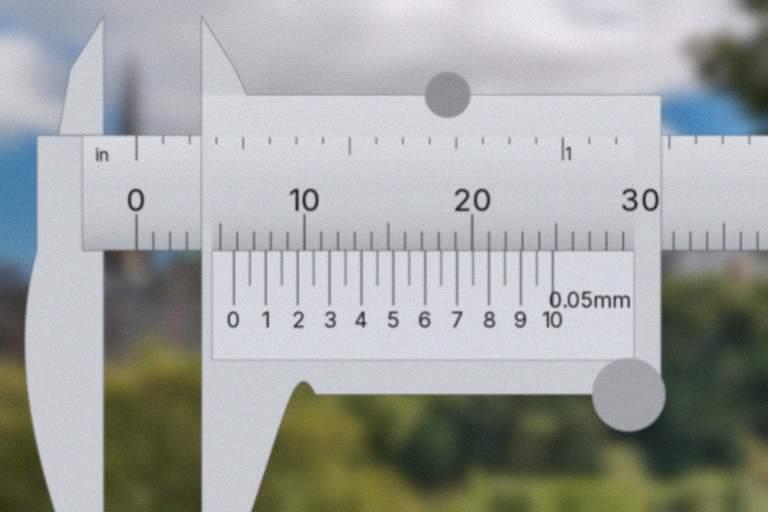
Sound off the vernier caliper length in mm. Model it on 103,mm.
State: 5.8,mm
